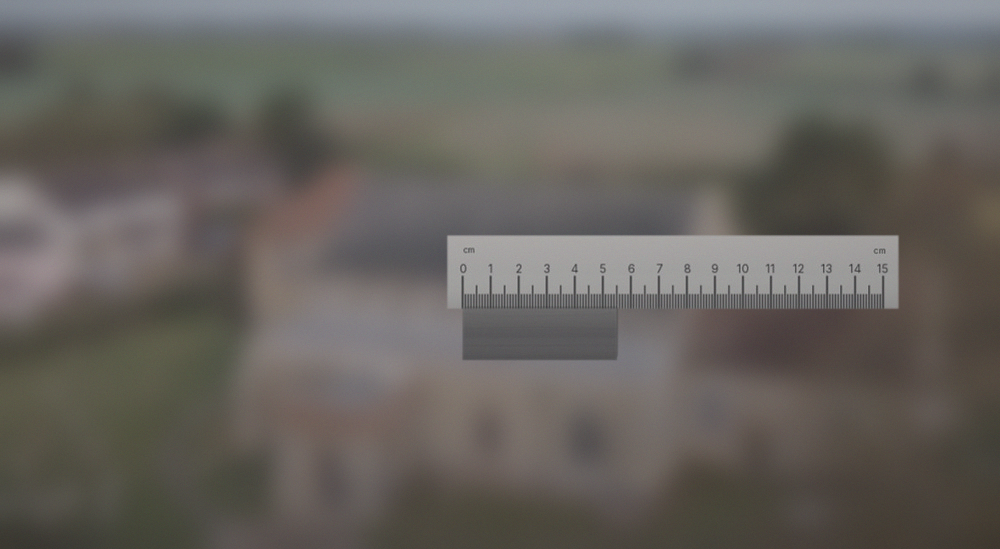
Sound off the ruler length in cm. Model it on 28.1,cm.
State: 5.5,cm
